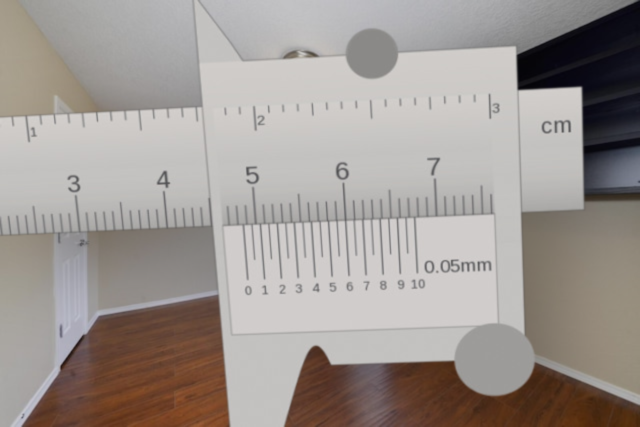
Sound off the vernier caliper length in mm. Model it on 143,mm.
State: 48.6,mm
